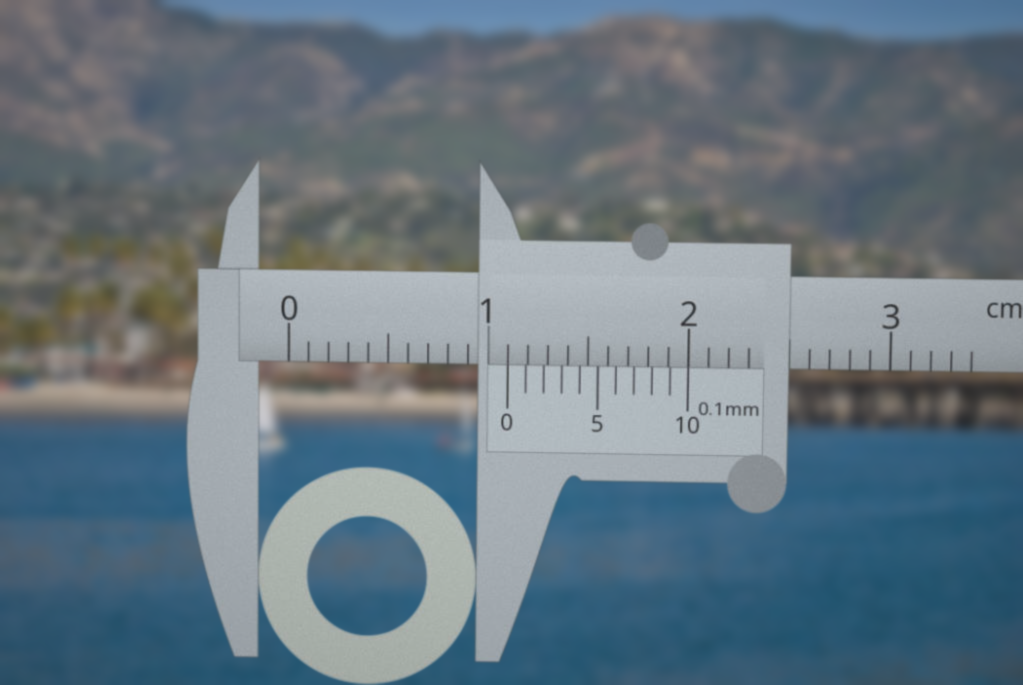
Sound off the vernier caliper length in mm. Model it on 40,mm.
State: 11.0,mm
